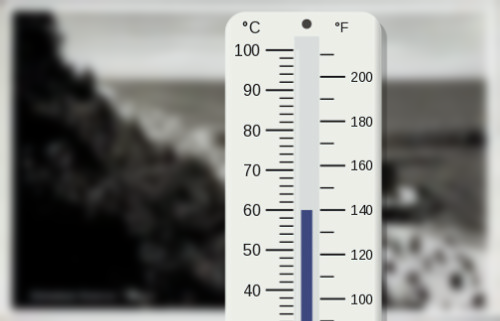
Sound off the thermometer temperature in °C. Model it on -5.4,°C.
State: 60,°C
